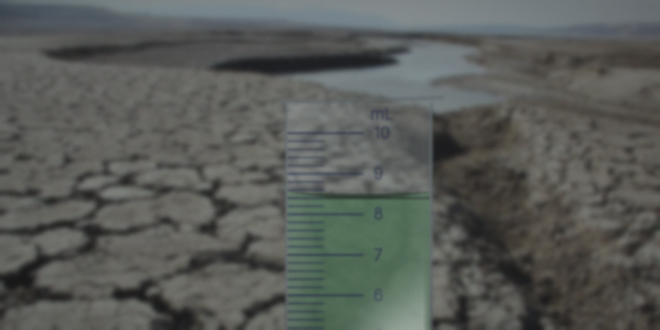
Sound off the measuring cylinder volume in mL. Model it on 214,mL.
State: 8.4,mL
